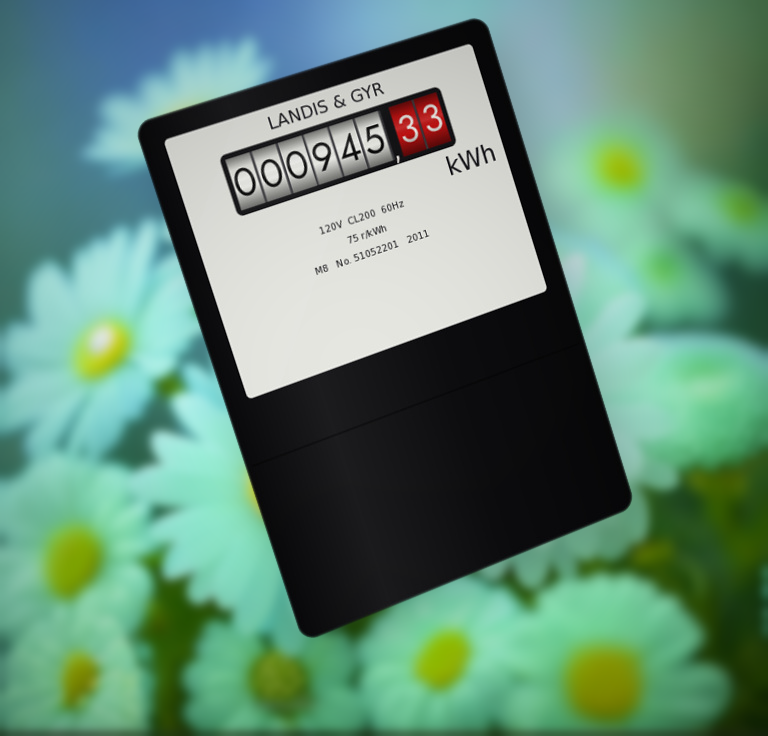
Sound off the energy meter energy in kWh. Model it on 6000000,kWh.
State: 945.33,kWh
